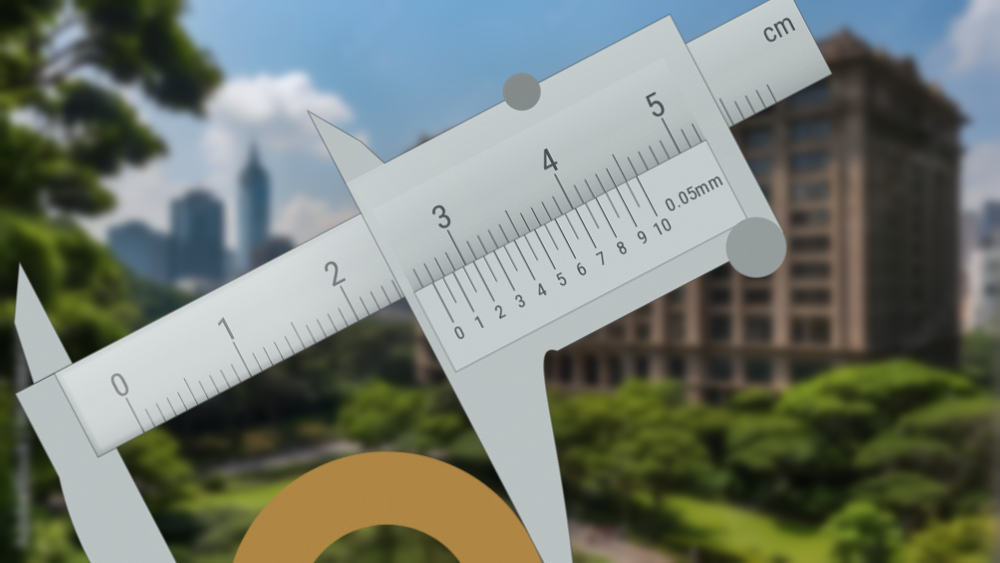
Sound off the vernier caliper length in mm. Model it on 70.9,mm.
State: 26.9,mm
